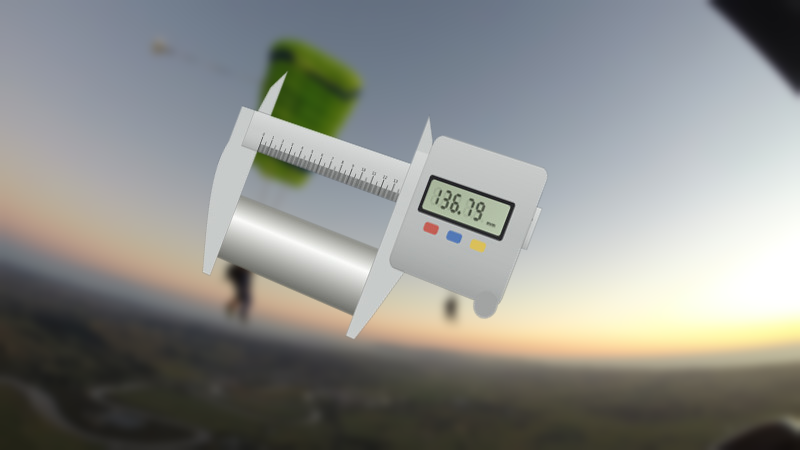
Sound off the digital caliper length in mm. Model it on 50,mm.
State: 136.79,mm
